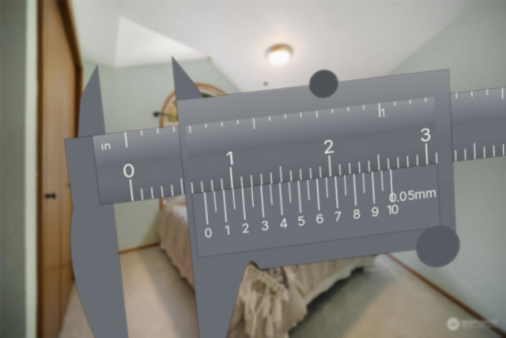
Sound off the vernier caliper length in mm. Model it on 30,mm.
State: 7.2,mm
